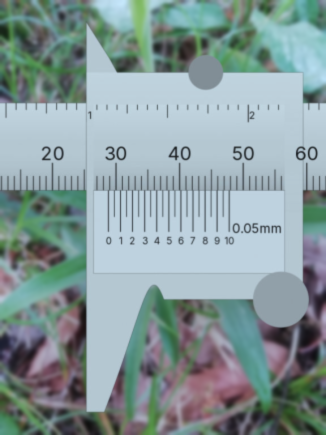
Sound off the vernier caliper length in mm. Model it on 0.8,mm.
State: 28.8,mm
